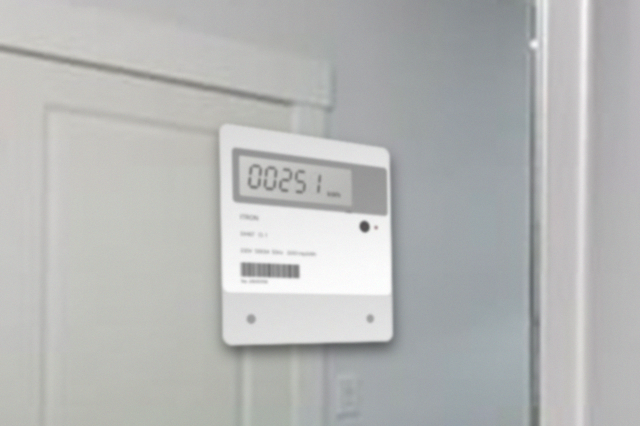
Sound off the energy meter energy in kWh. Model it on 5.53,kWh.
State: 251,kWh
